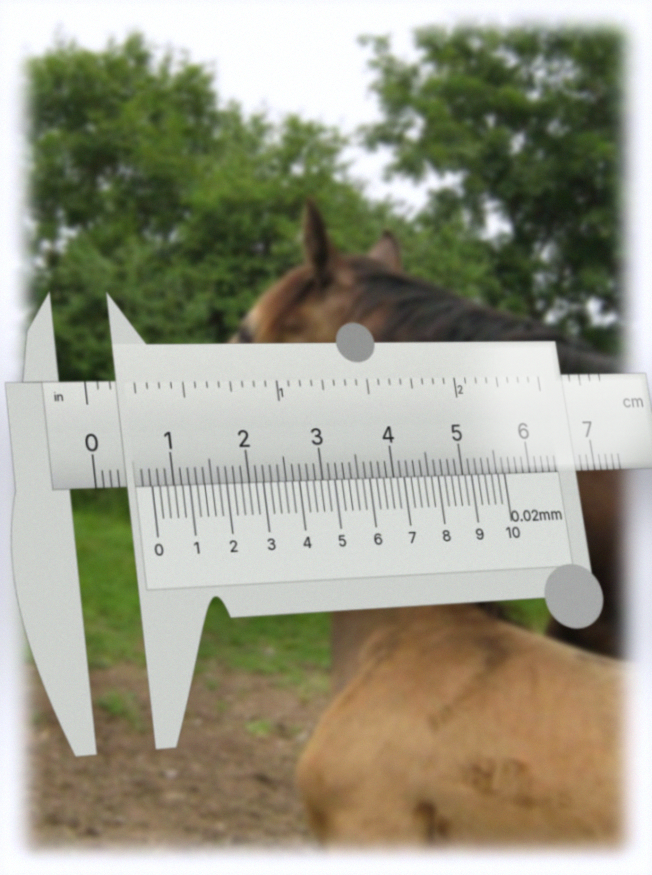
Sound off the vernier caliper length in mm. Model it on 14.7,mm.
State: 7.2,mm
